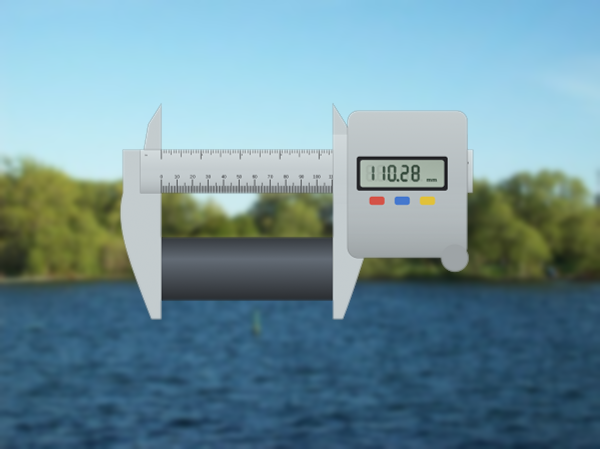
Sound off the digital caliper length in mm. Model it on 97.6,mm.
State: 110.28,mm
